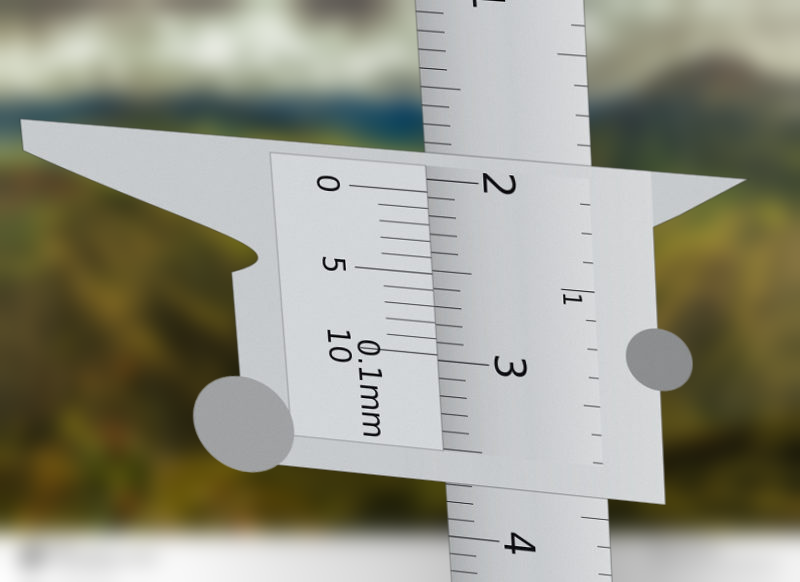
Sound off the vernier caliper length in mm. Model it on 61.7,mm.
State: 20.7,mm
